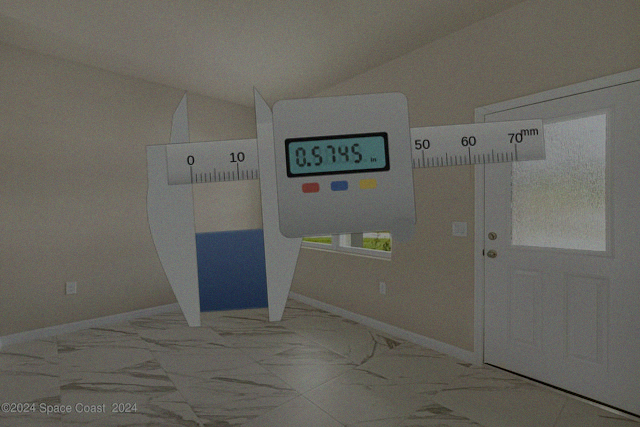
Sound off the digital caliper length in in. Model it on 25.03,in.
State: 0.5745,in
